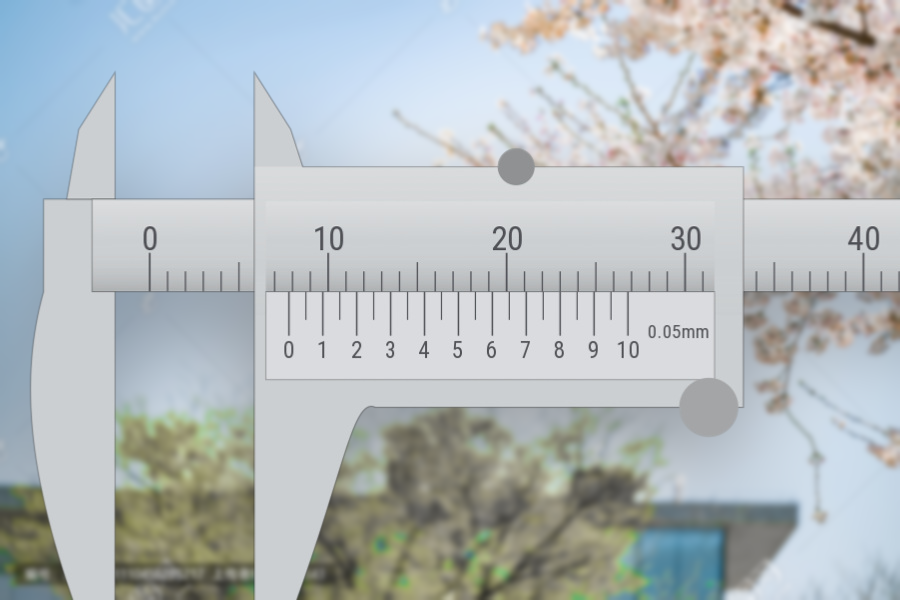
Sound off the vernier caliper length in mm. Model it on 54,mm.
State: 7.8,mm
